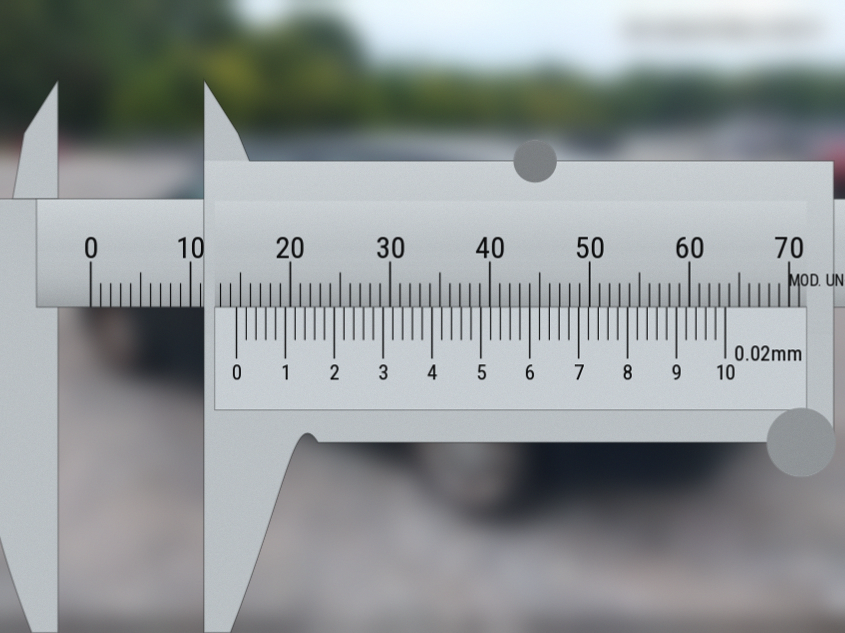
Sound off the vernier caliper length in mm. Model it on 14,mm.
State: 14.6,mm
